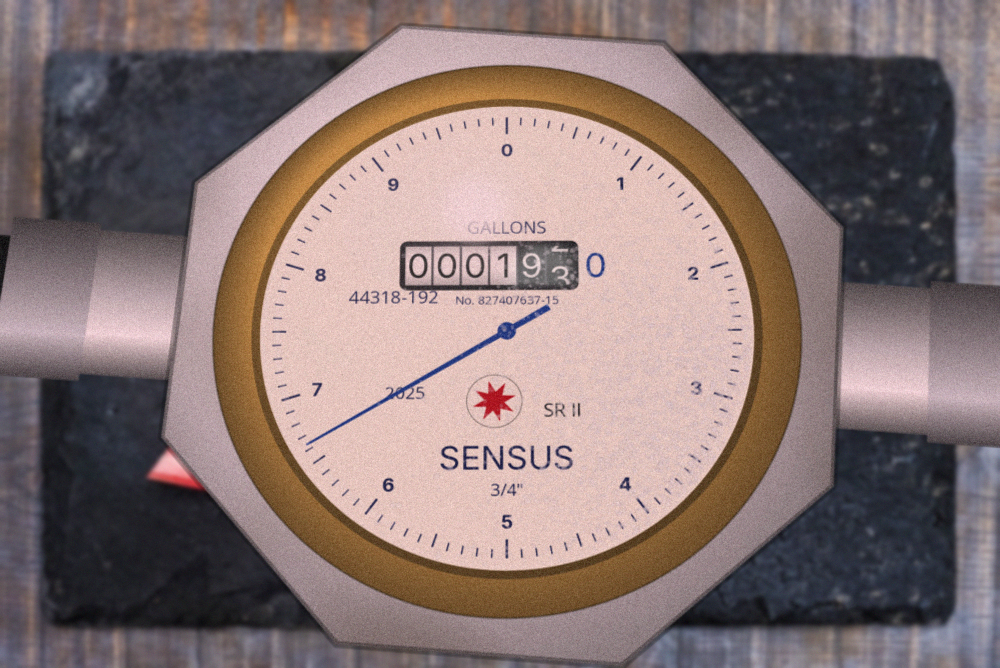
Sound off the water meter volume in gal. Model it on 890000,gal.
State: 1926.6,gal
